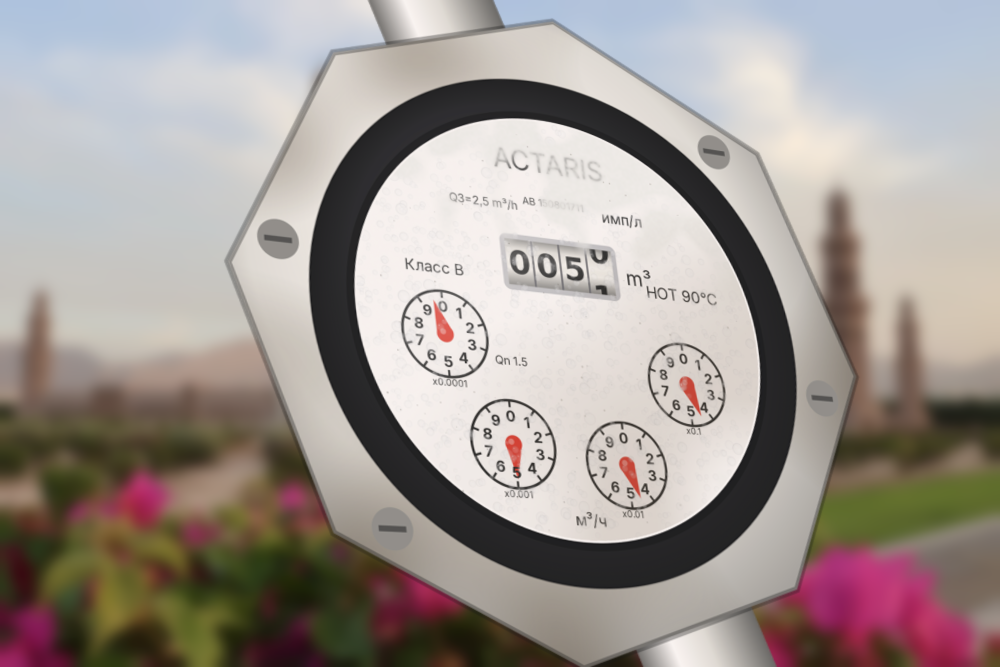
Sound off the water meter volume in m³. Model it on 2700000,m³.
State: 50.4449,m³
